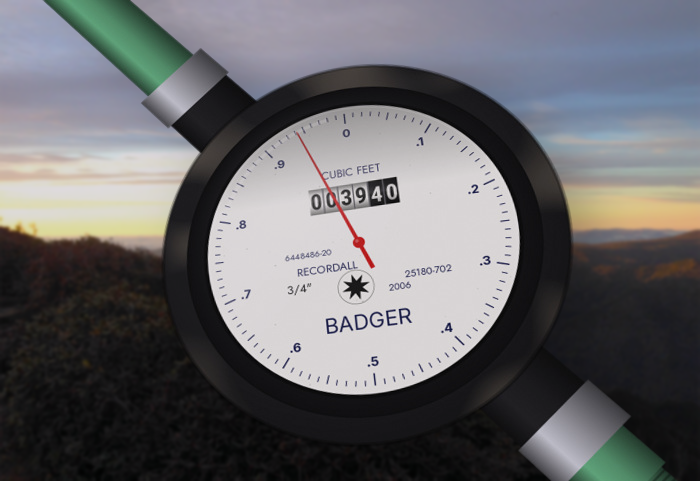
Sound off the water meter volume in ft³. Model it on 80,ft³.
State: 3939.94,ft³
